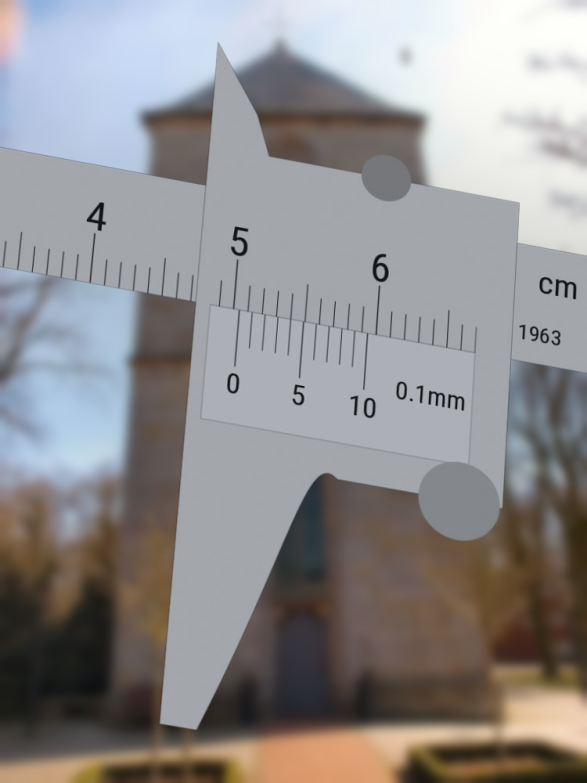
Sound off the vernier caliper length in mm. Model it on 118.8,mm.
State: 50.4,mm
